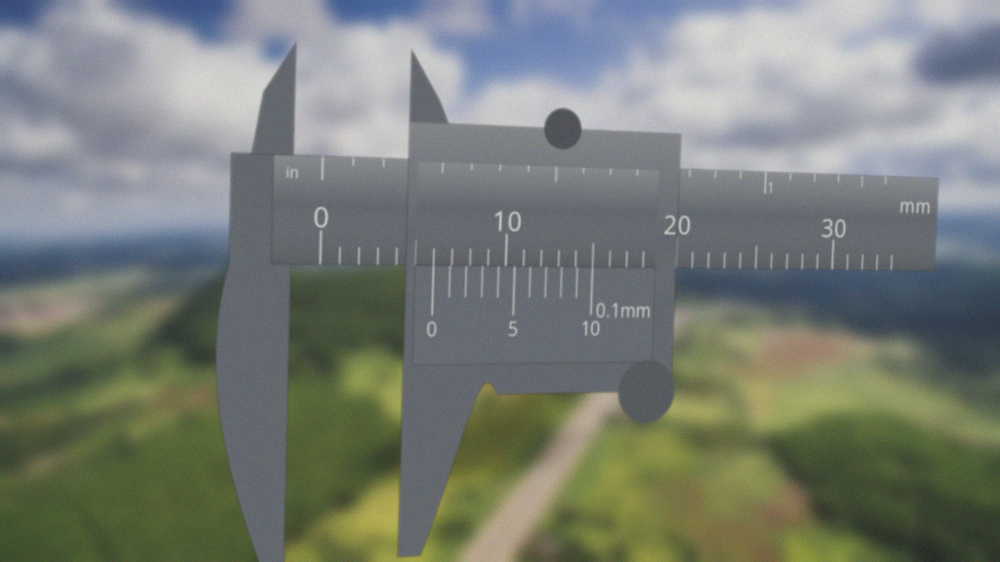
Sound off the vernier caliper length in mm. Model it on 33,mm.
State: 6.0,mm
